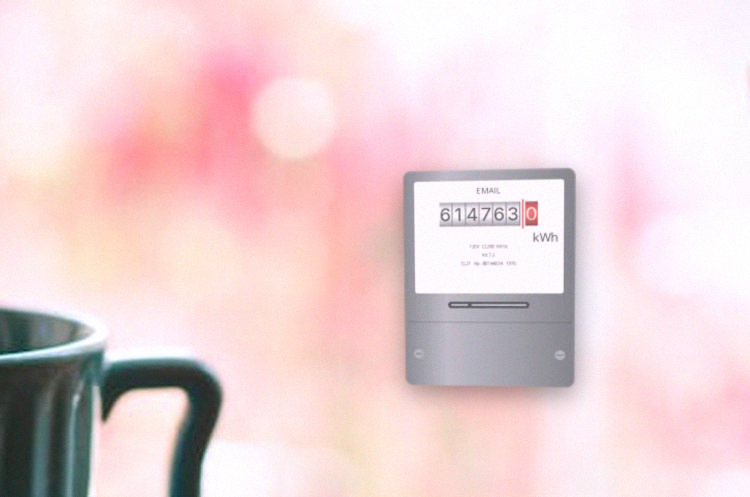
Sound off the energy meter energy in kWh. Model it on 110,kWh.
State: 614763.0,kWh
